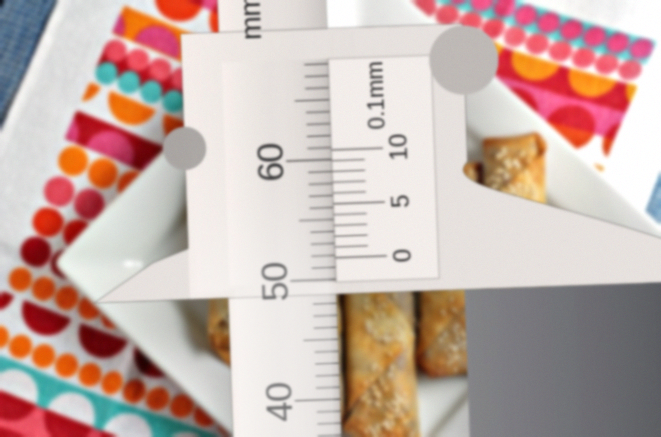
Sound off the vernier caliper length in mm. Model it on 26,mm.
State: 51.8,mm
